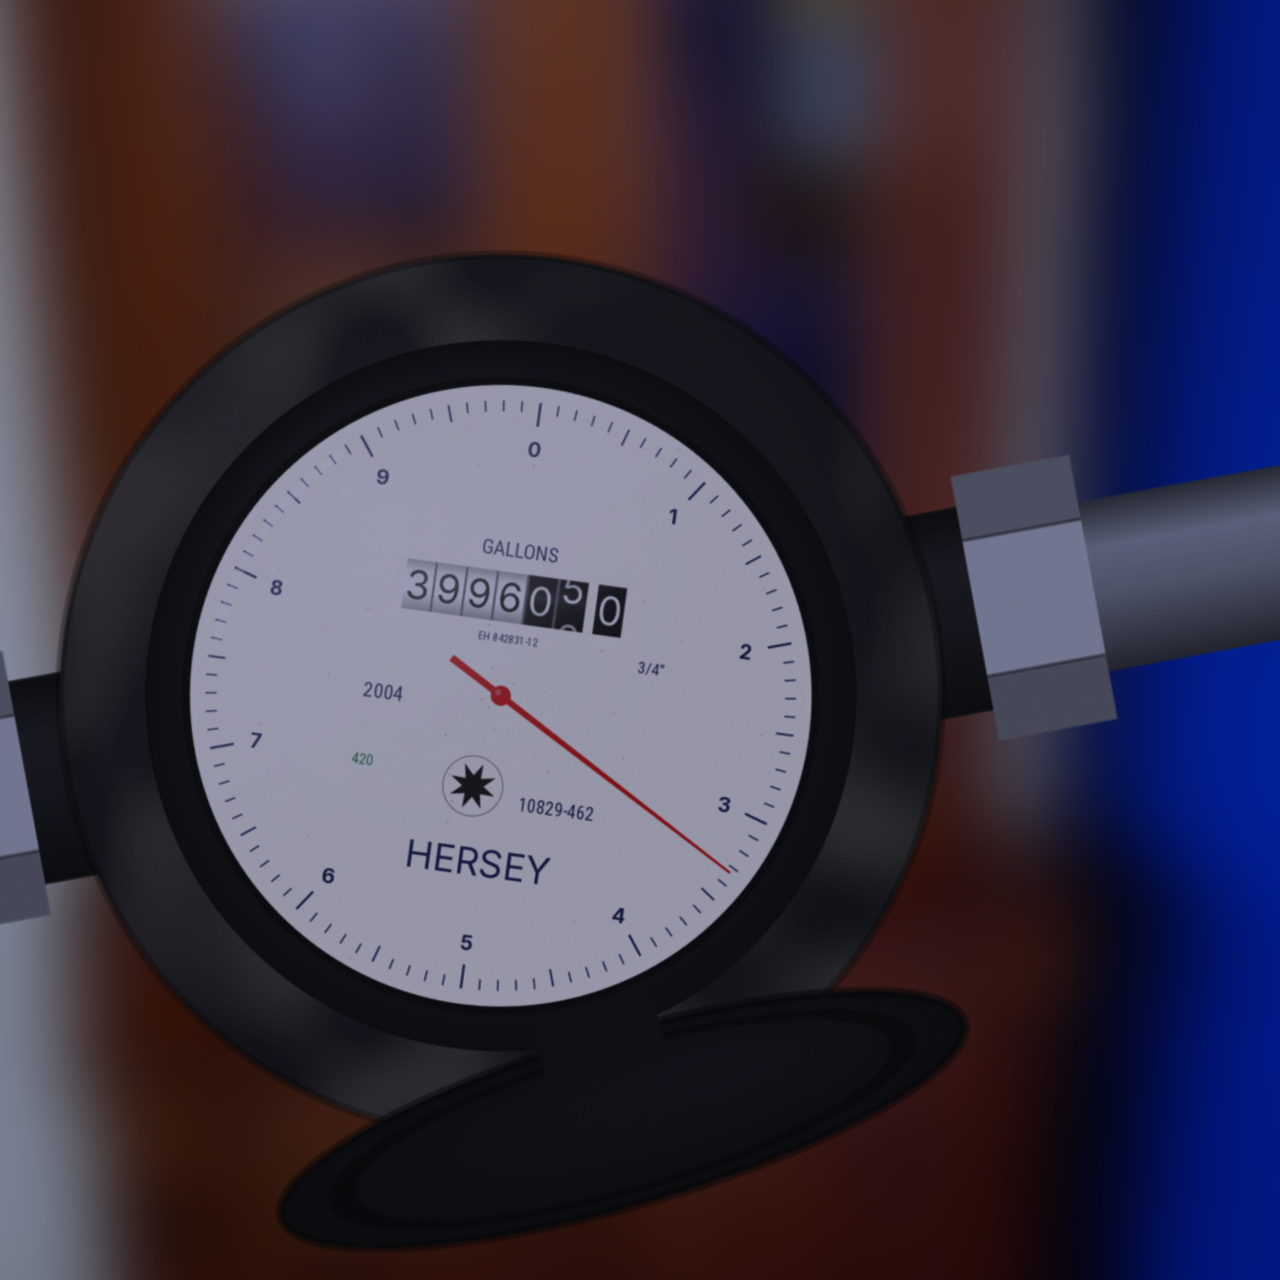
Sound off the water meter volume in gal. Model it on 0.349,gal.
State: 3996053.3,gal
